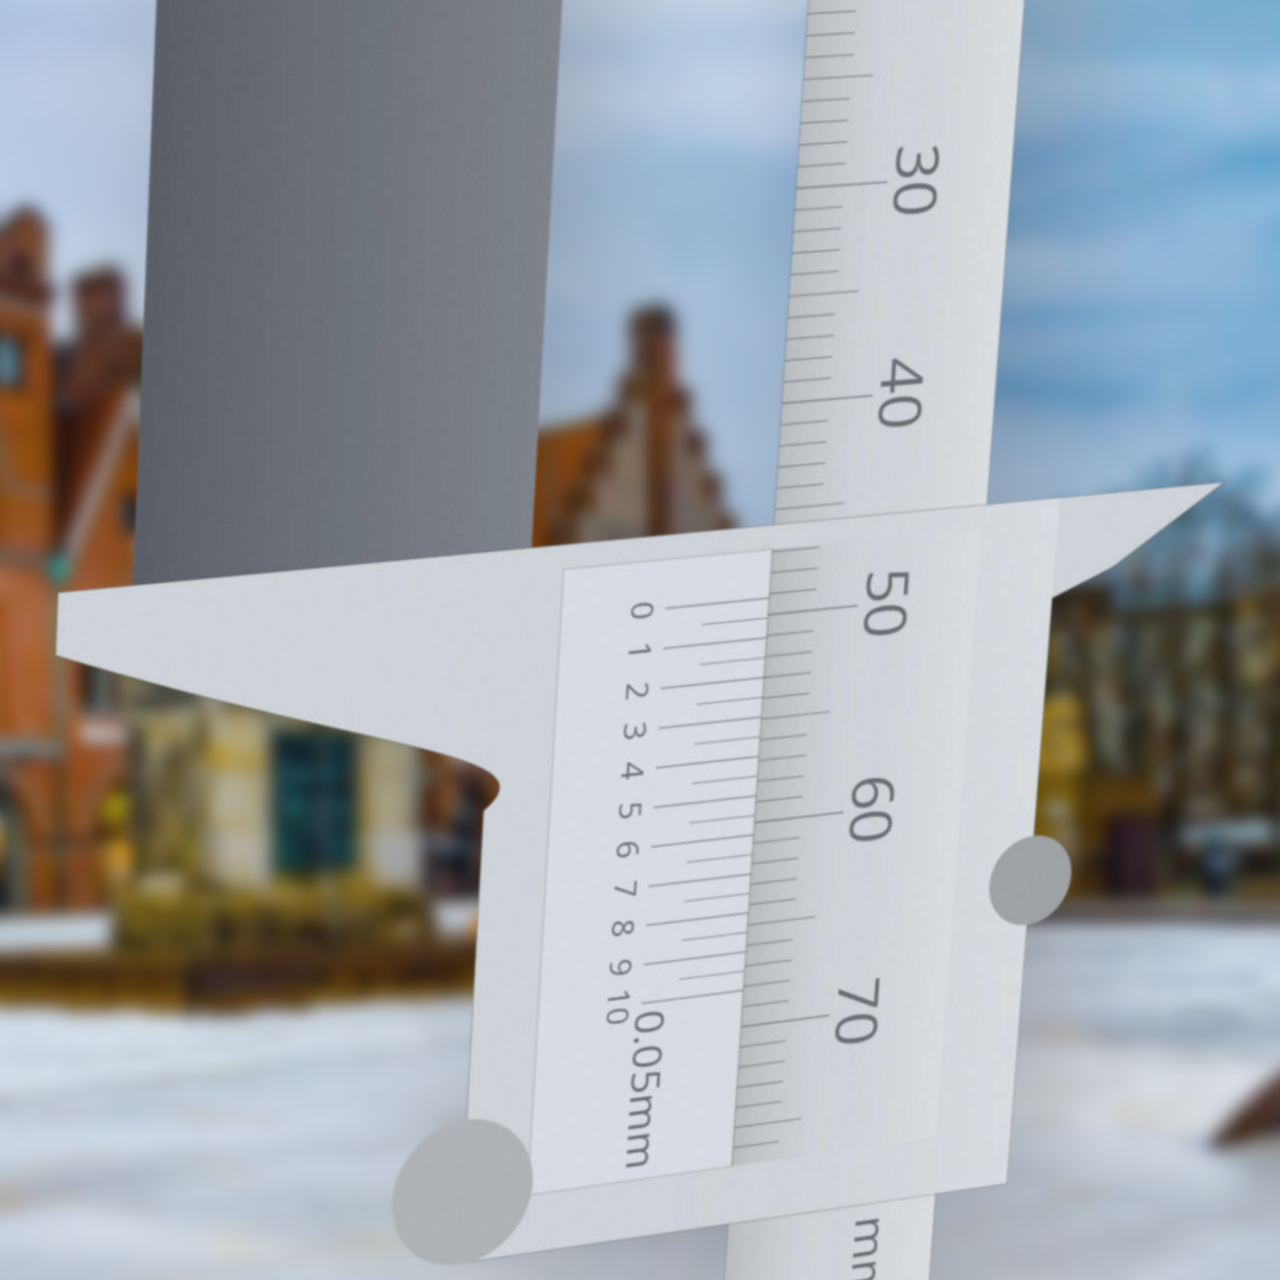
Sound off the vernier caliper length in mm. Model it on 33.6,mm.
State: 49.2,mm
